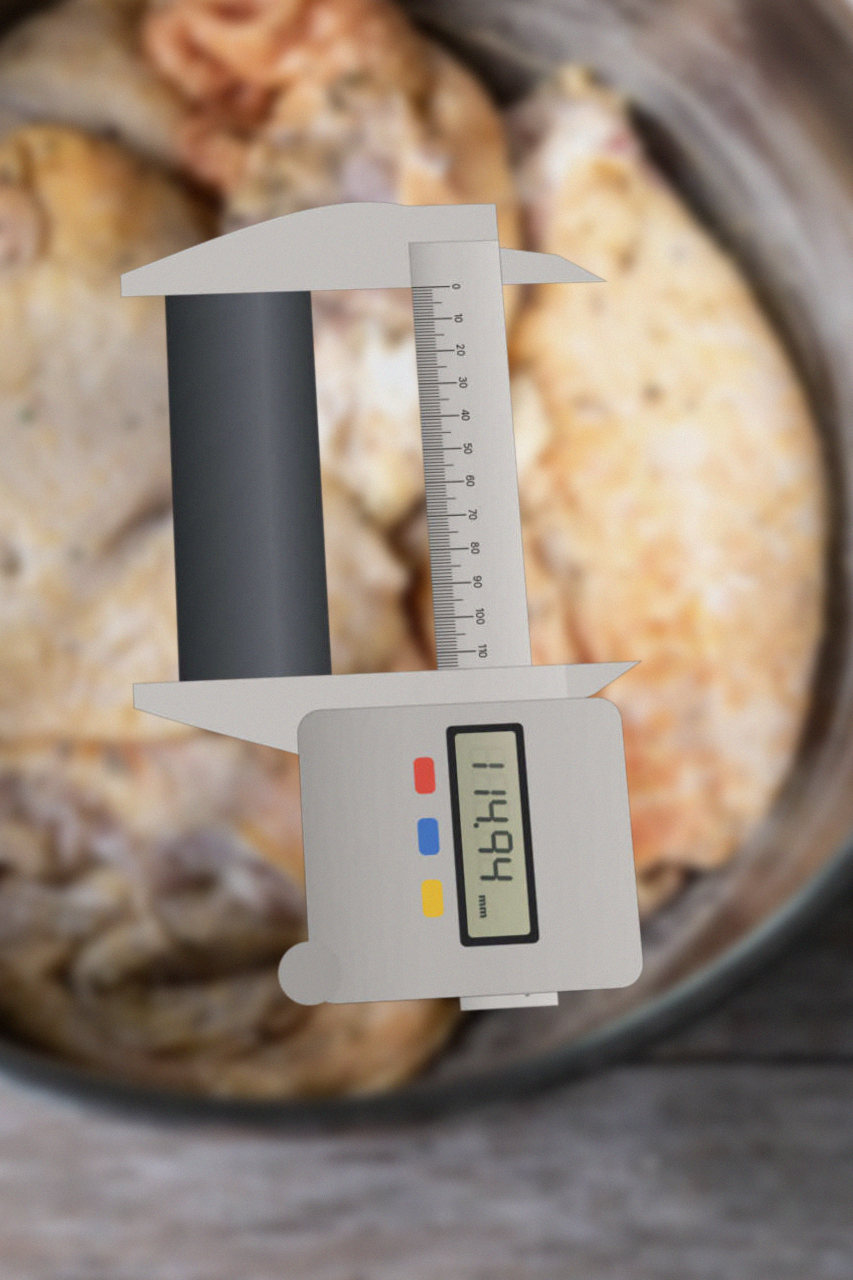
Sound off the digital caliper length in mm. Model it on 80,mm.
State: 114.94,mm
